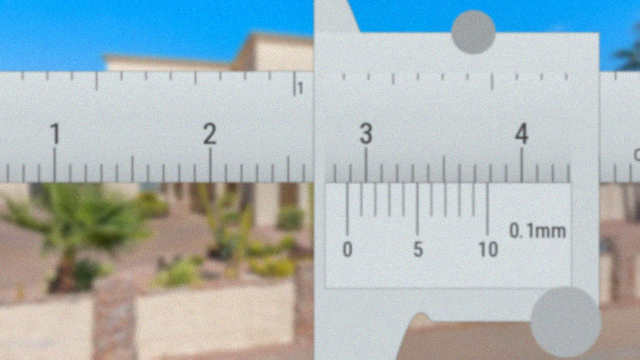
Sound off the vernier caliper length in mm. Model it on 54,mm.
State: 28.8,mm
